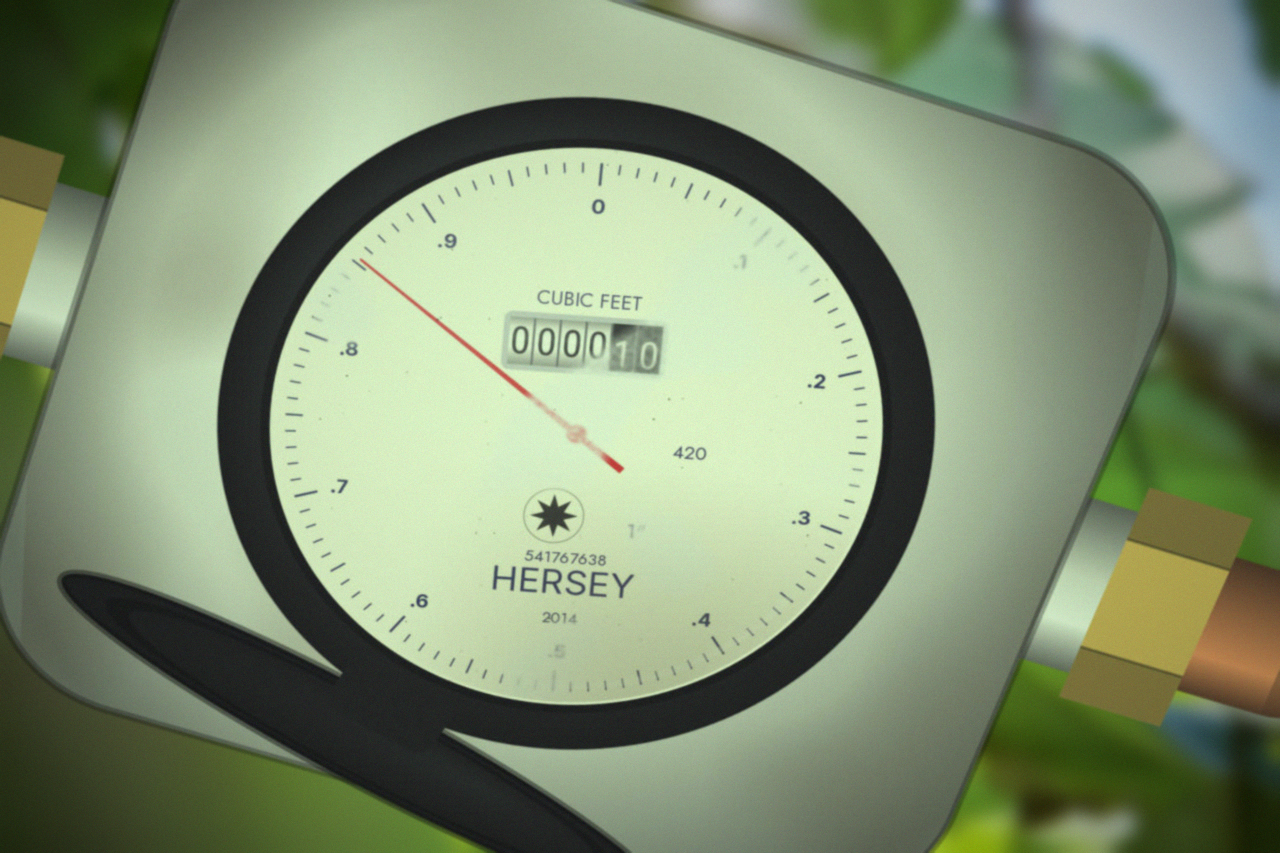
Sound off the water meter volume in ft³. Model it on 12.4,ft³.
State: 9.85,ft³
